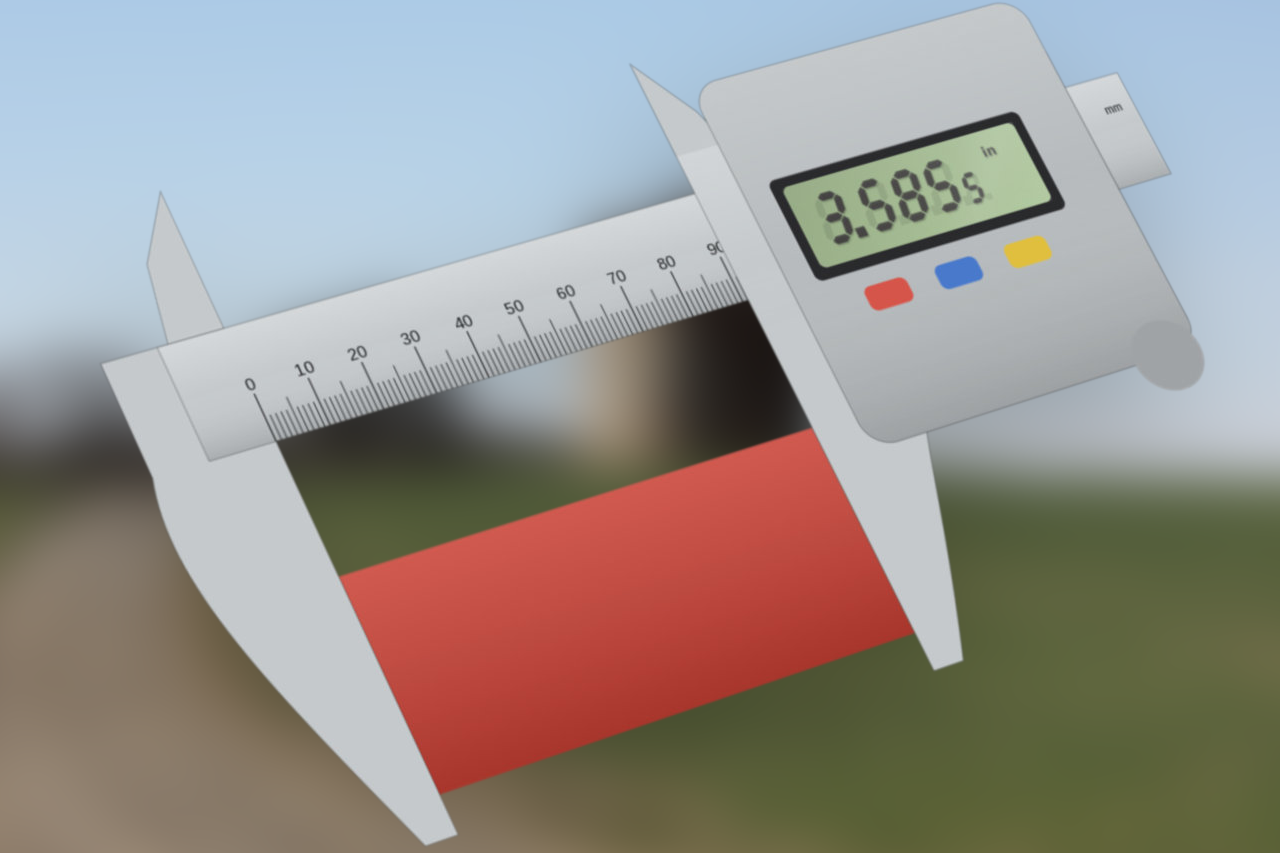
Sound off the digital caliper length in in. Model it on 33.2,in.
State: 3.5855,in
